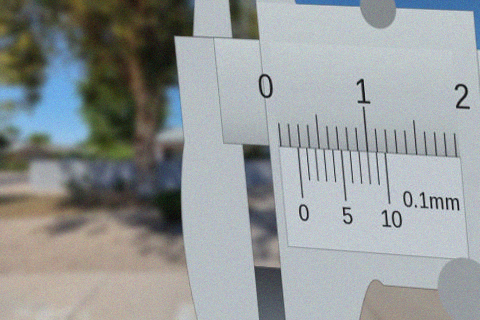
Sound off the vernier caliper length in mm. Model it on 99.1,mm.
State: 2.8,mm
